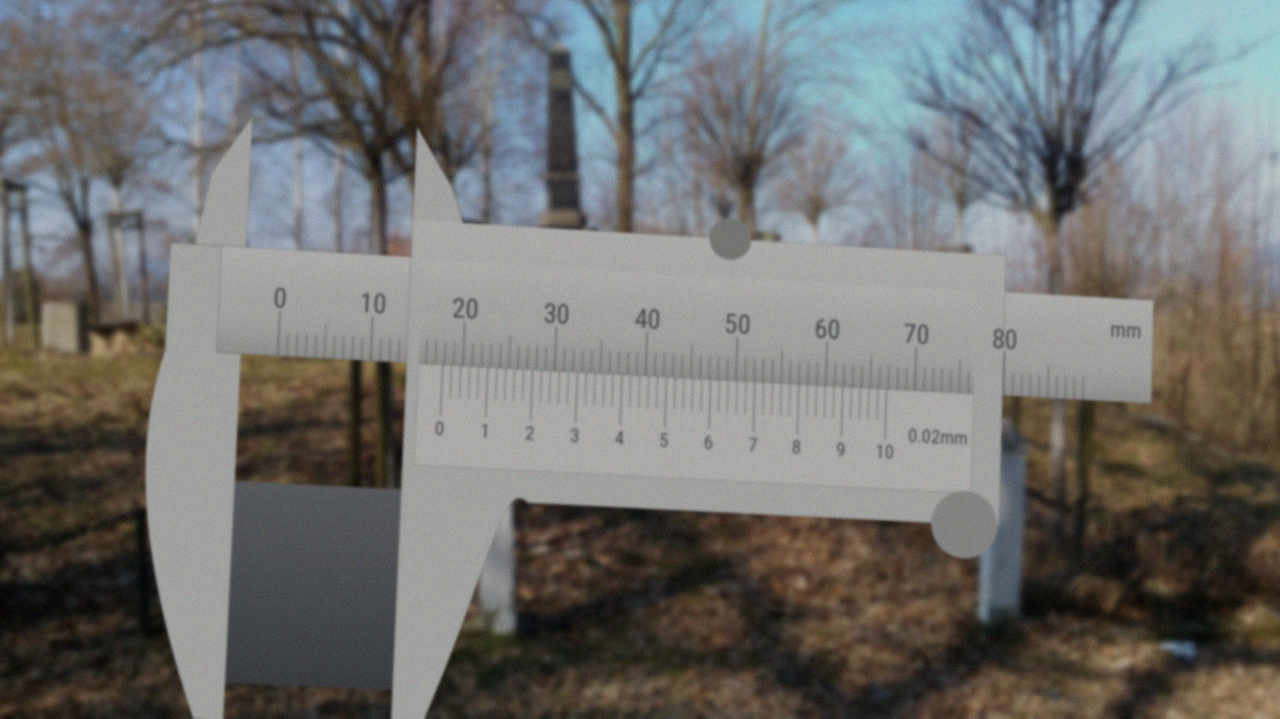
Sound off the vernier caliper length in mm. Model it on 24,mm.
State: 17.8,mm
